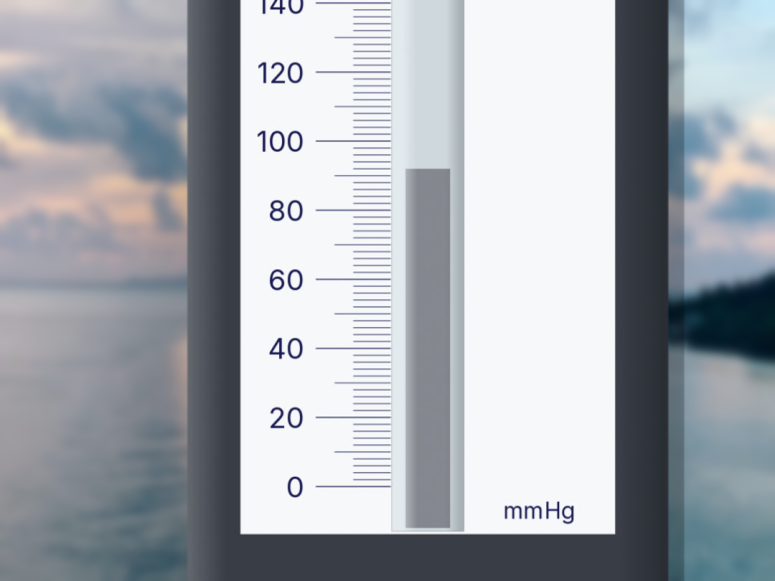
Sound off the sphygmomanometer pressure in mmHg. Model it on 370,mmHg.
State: 92,mmHg
